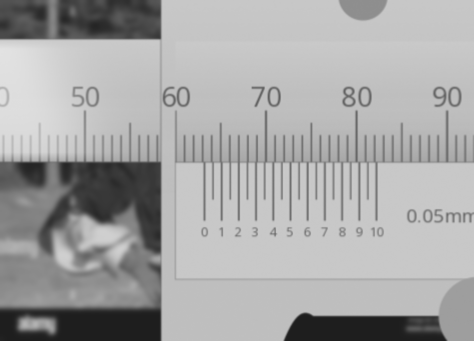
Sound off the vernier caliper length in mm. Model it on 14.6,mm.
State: 63.2,mm
